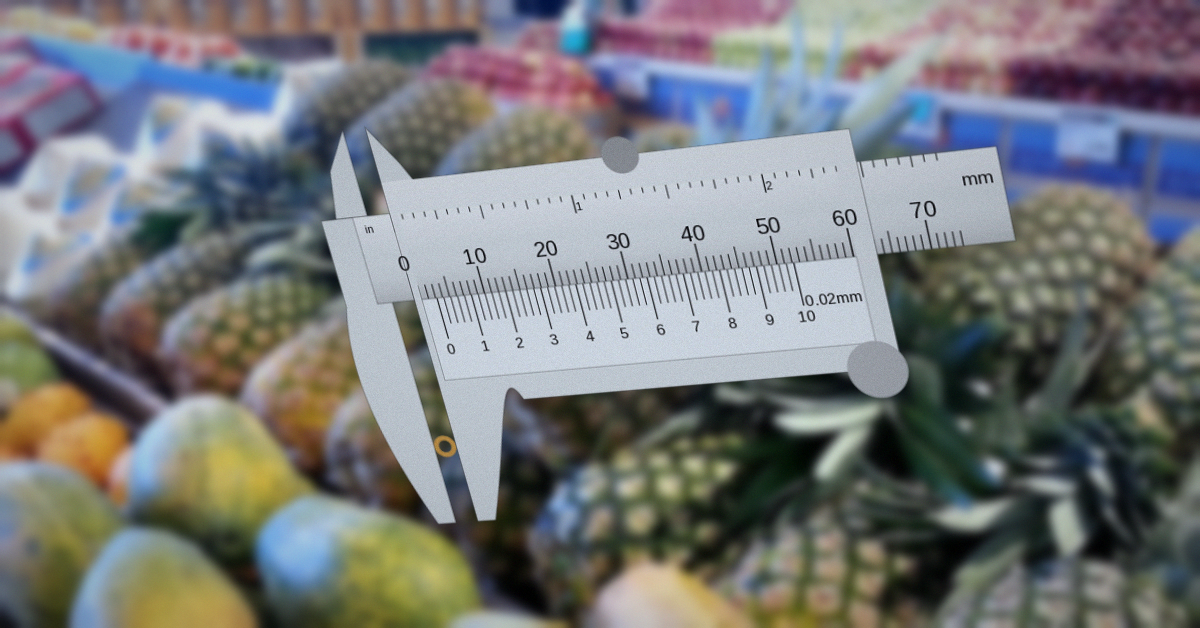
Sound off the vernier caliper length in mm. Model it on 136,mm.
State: 3.2,mm
